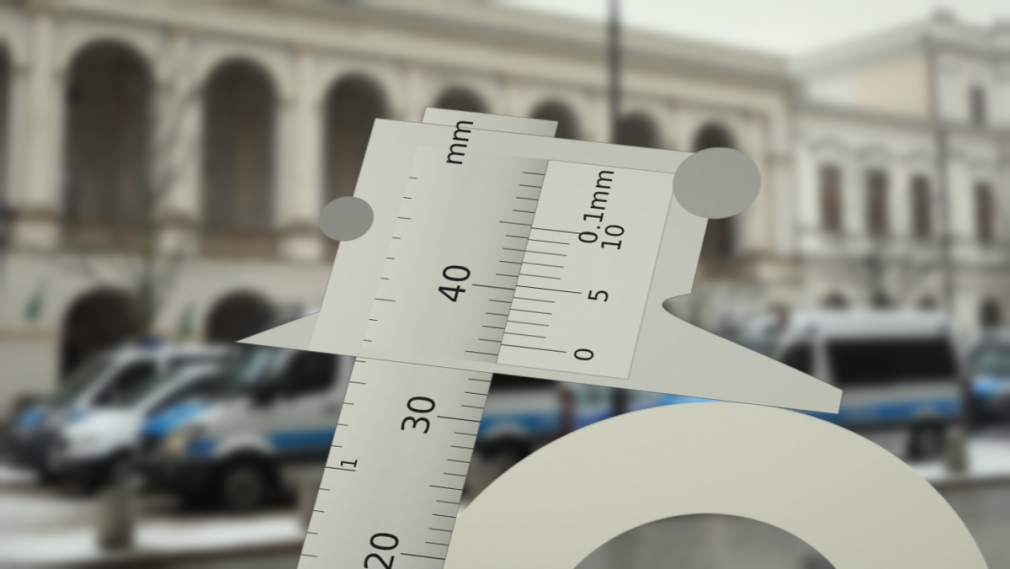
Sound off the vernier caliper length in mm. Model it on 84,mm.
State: 35.8,mm
